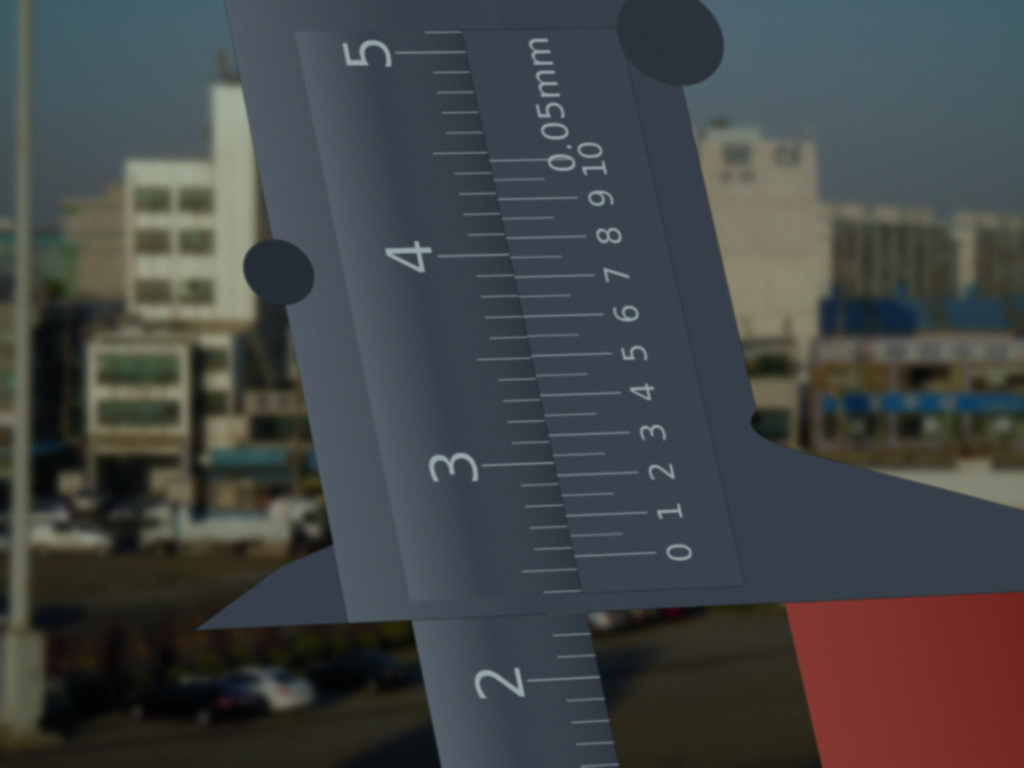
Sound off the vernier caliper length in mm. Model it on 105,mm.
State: 25.6,mm
